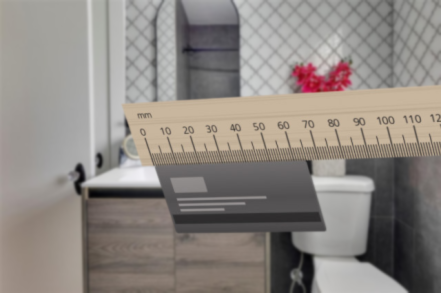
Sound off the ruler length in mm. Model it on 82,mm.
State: 65,mm
